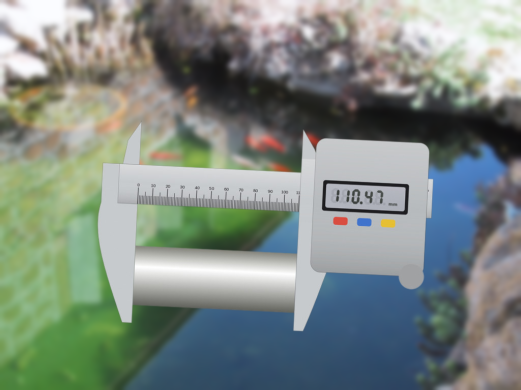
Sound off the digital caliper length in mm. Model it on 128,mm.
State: 110.47,mm
